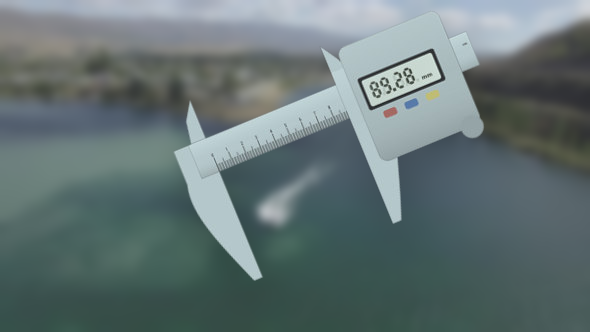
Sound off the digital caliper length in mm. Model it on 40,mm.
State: 89.28,mm
